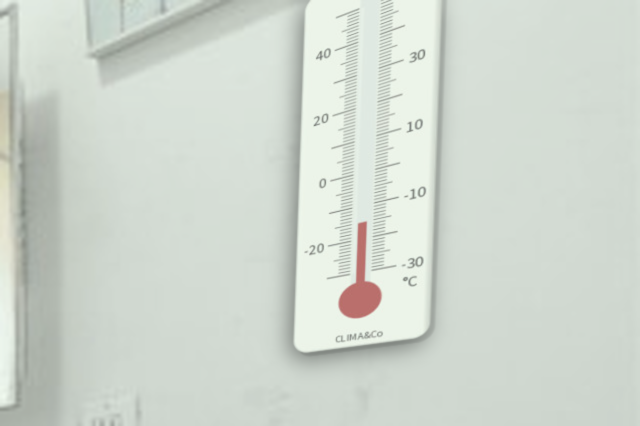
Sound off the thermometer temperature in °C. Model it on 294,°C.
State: -15,°C
